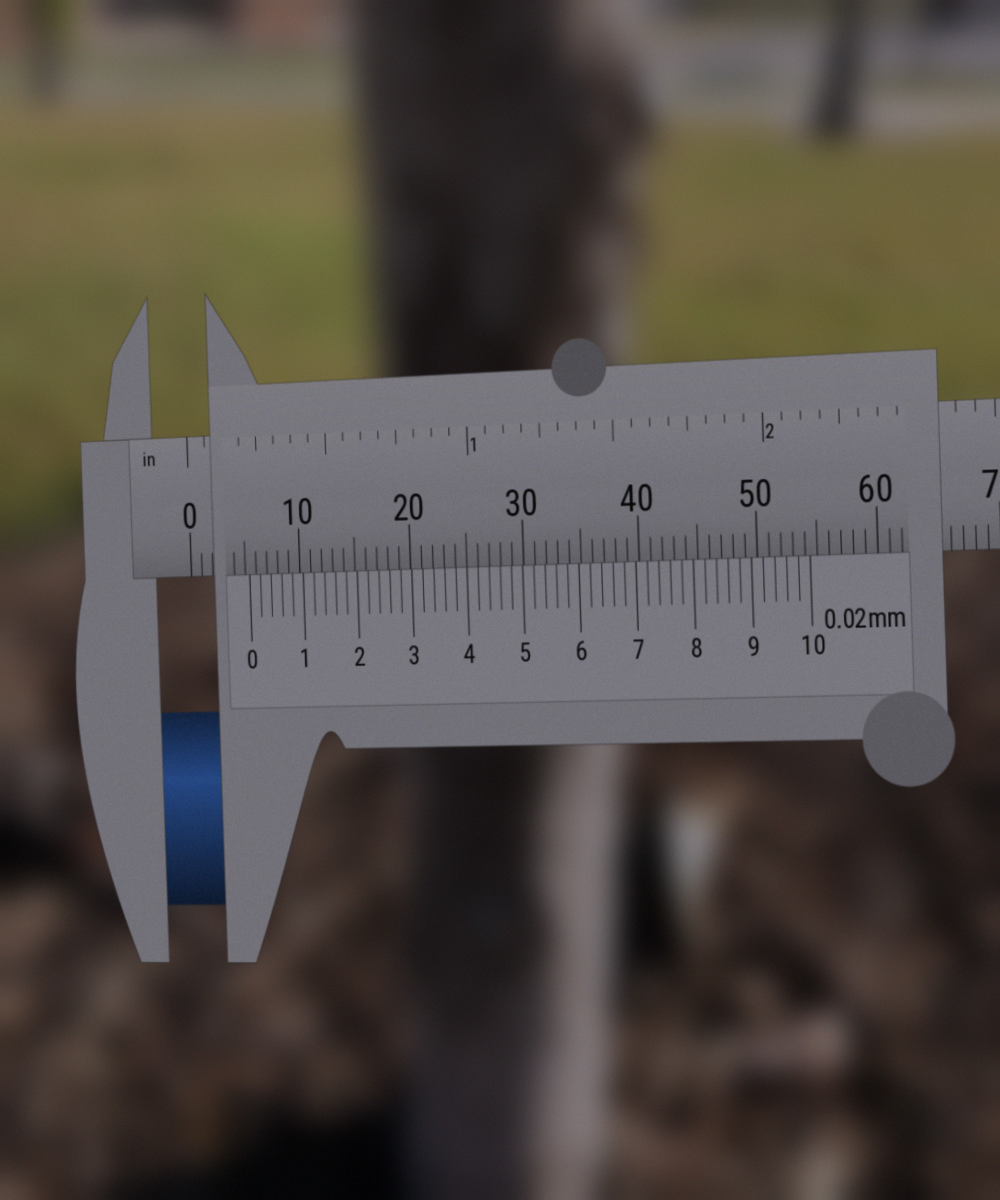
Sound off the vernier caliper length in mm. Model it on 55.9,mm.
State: 5.4,mm
